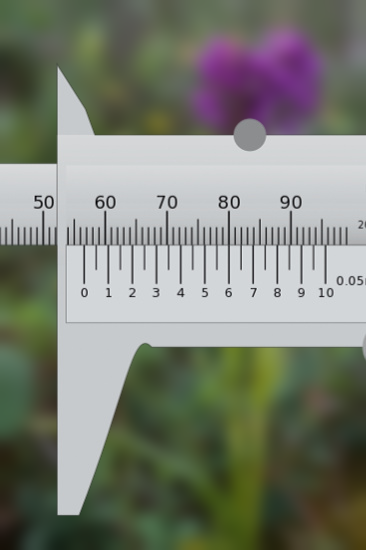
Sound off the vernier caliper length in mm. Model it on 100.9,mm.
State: 56.6,mm
